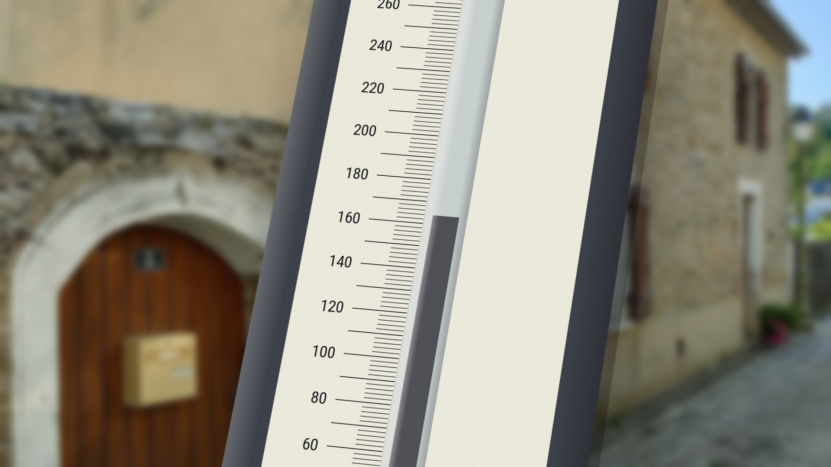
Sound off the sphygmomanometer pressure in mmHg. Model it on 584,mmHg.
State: 164,mmHg
